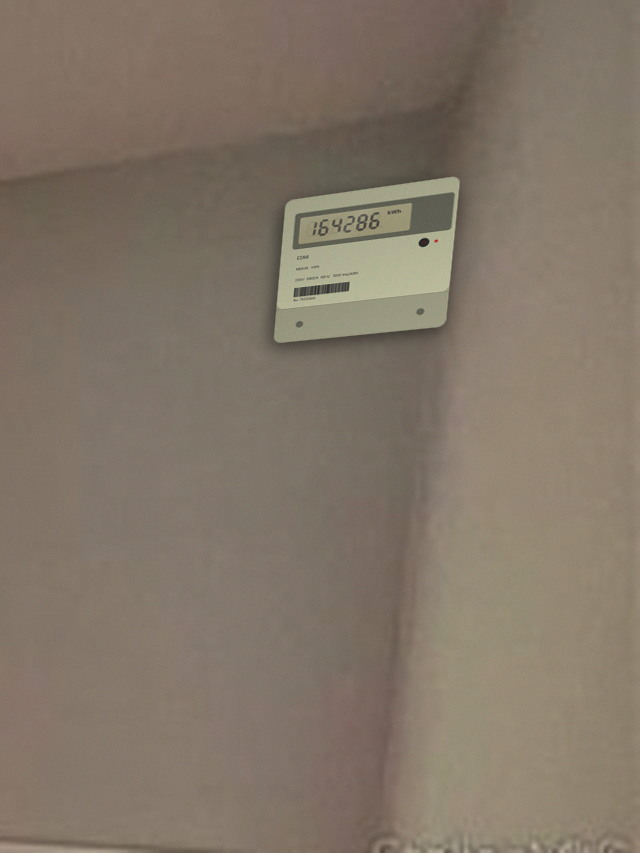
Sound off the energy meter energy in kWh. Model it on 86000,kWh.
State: 164286,kWh
